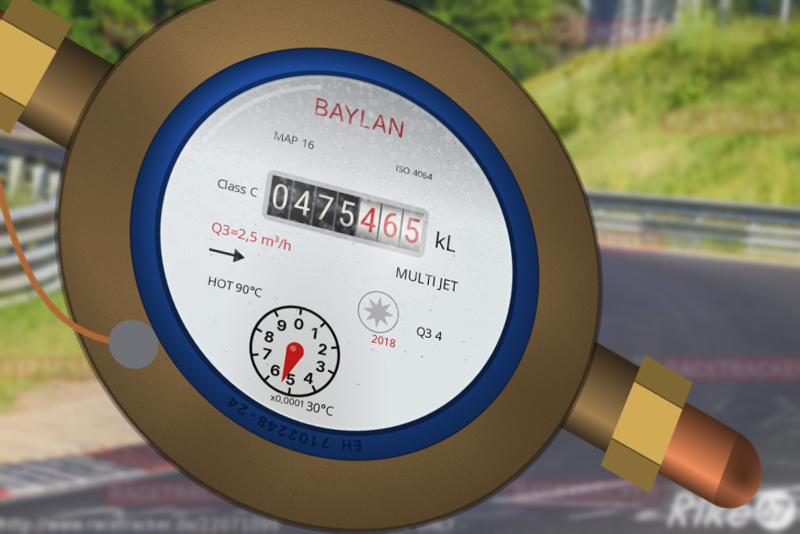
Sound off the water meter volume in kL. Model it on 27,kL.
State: 475.4655,kL
